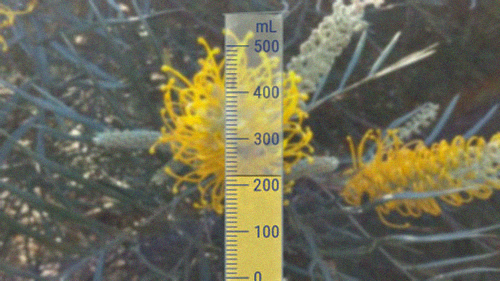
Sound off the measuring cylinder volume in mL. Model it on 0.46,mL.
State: 220,mL
